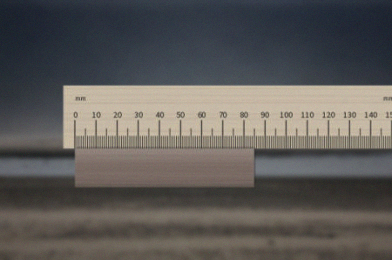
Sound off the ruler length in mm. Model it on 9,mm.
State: 85,mm
